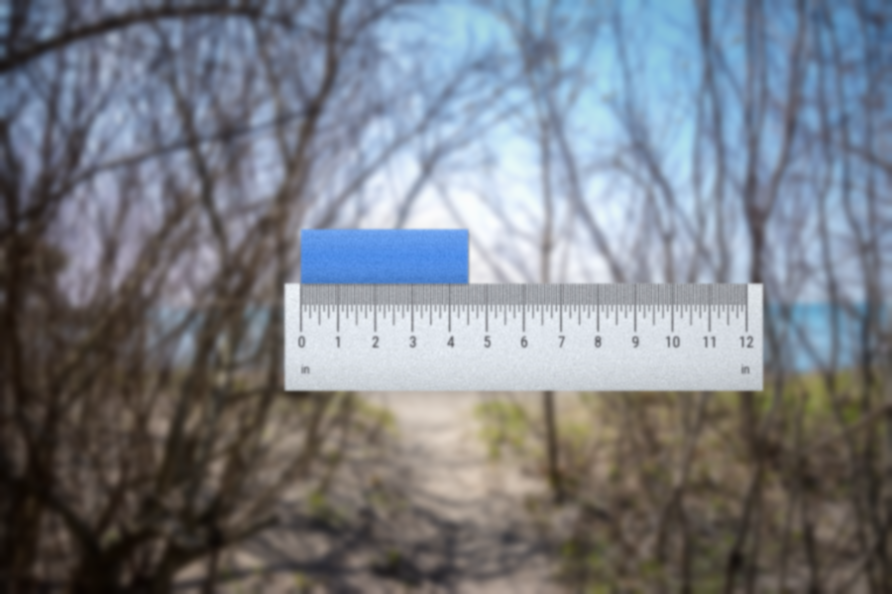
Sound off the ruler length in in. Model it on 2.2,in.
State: 4.5,in
